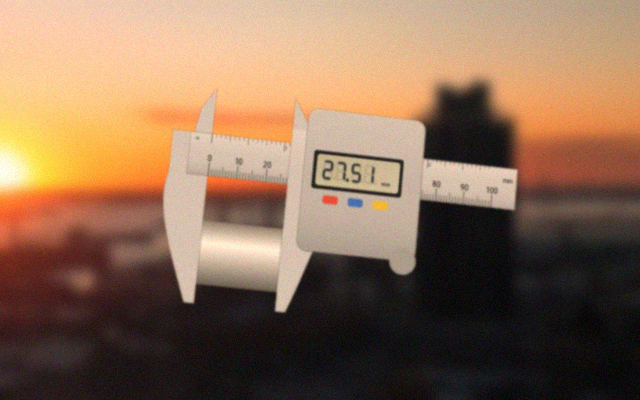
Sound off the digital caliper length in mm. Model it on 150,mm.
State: 27.51,mm
